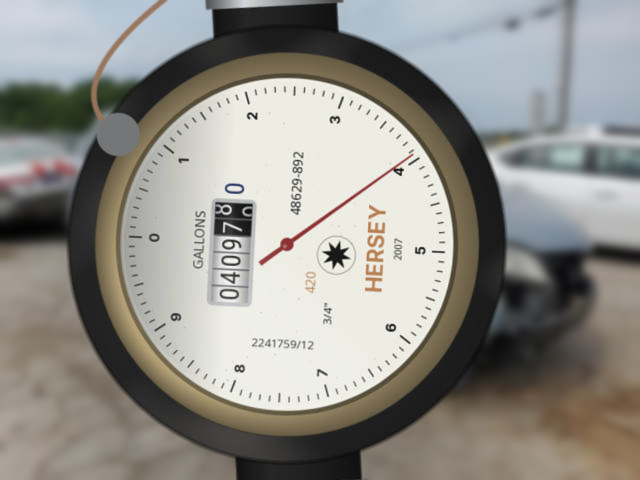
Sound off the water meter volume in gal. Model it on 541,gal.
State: 409783.9,gal
